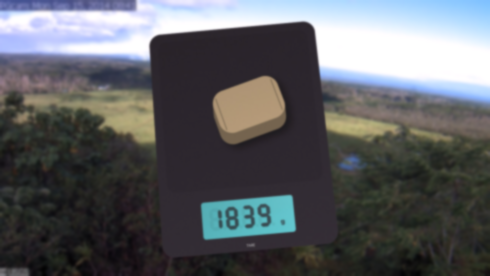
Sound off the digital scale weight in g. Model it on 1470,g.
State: 1839,g
